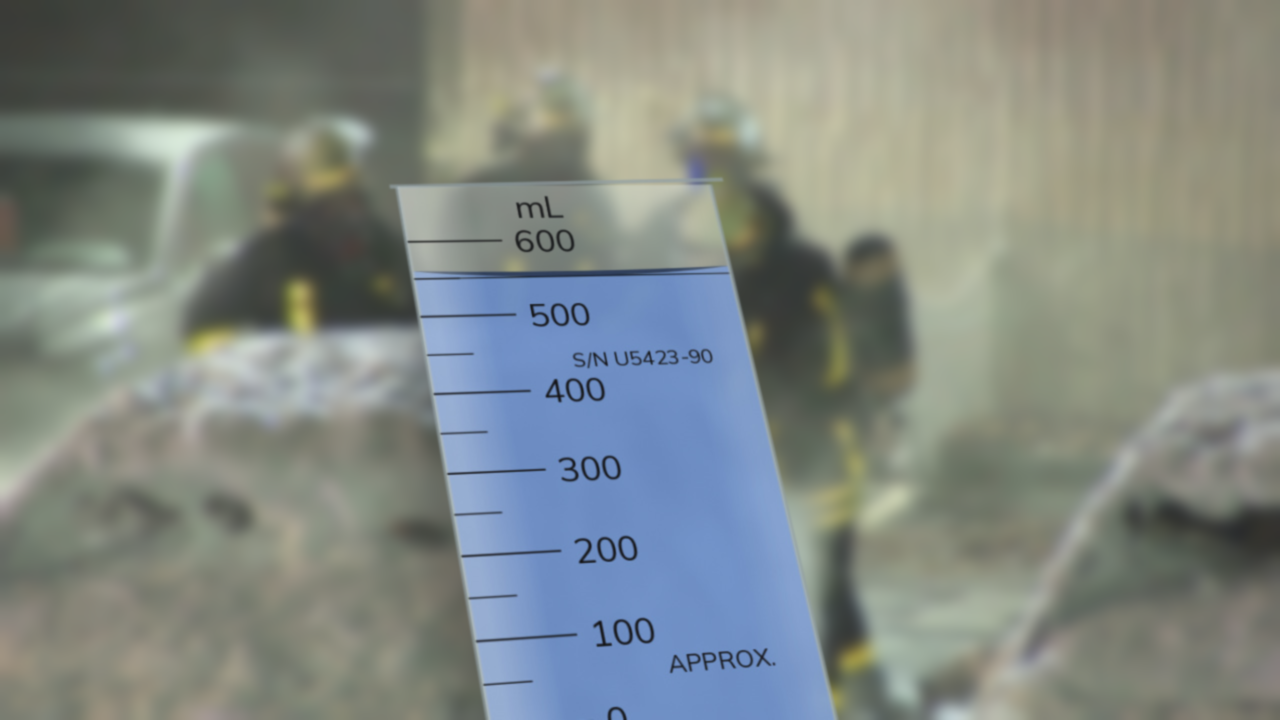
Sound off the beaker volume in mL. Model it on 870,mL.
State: 550,mL
